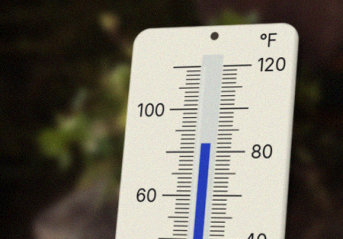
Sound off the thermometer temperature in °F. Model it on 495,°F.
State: 84,°F
